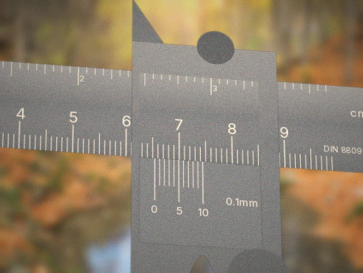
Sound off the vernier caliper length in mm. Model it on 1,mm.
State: 65.4,mm
